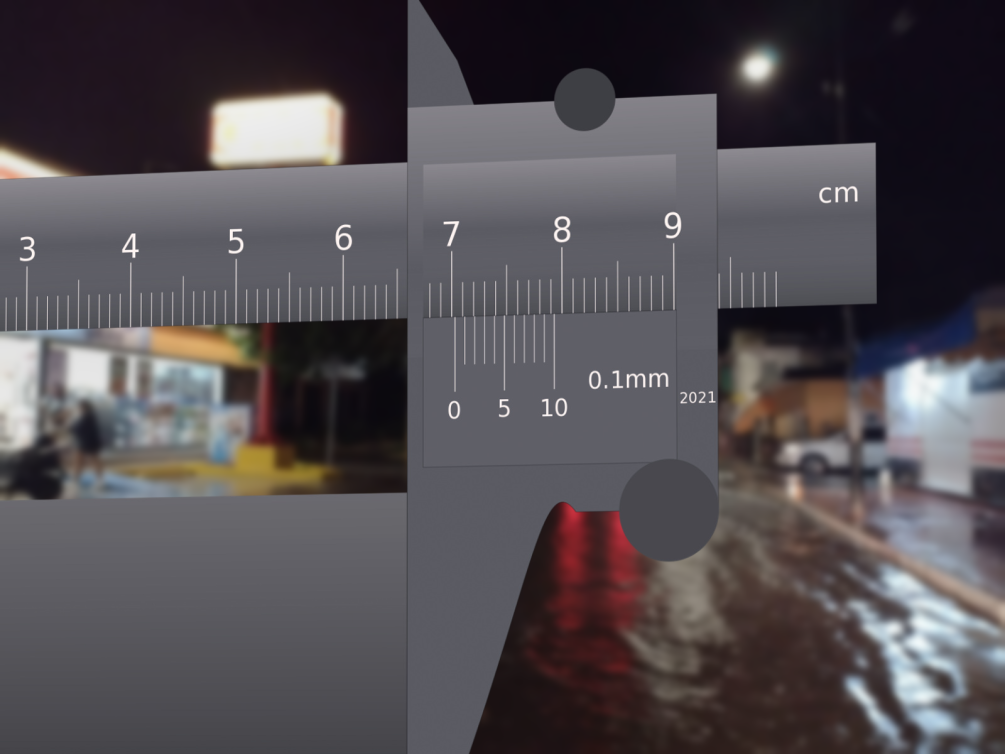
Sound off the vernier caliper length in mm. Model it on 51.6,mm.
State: 70.3,mm
